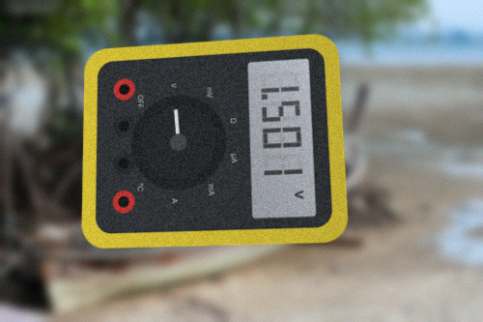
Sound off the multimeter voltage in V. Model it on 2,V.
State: 1.501,V
